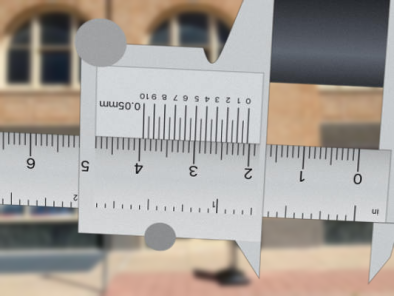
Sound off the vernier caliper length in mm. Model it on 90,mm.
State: 20.4,mm
